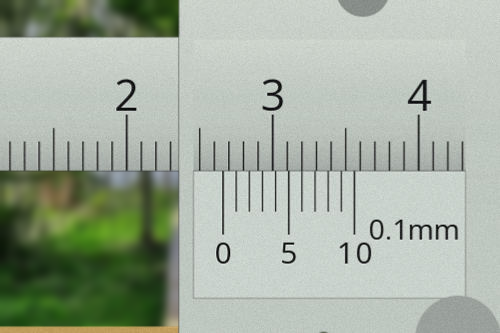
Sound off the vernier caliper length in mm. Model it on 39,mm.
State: 26.6,mm
